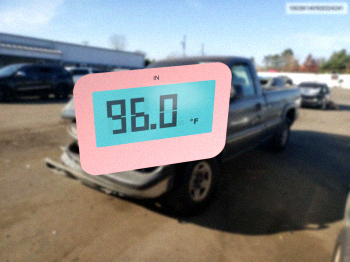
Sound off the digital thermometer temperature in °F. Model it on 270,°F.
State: 96.0,°F
